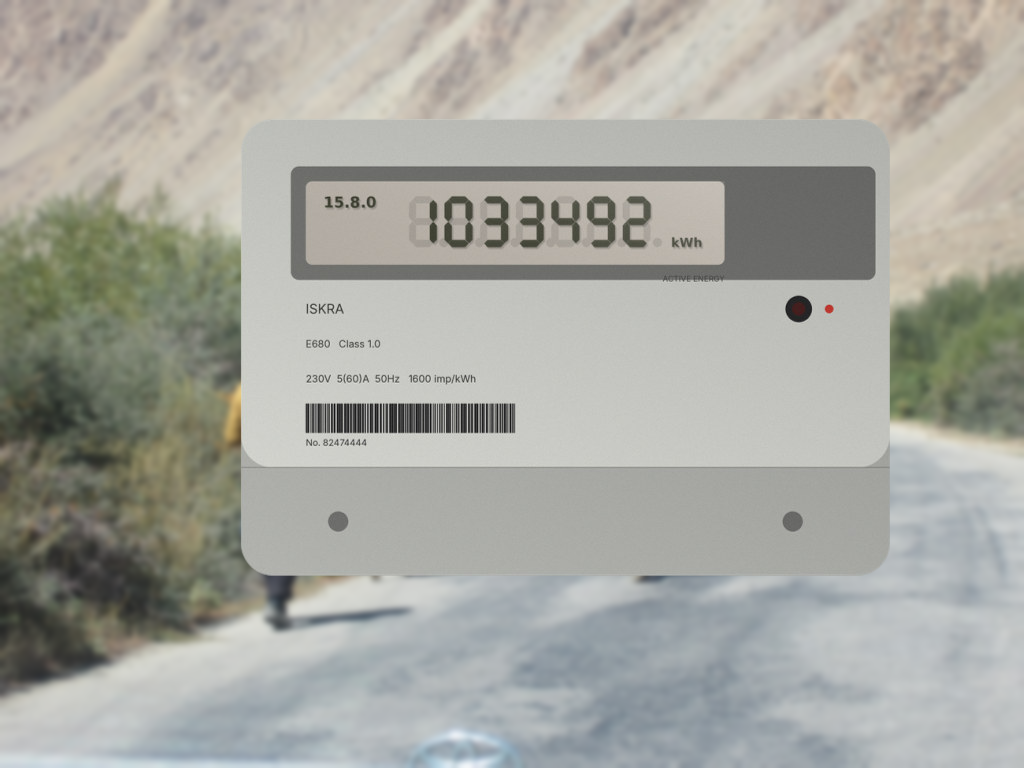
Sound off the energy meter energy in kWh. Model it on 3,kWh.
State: 1033492,kWh
